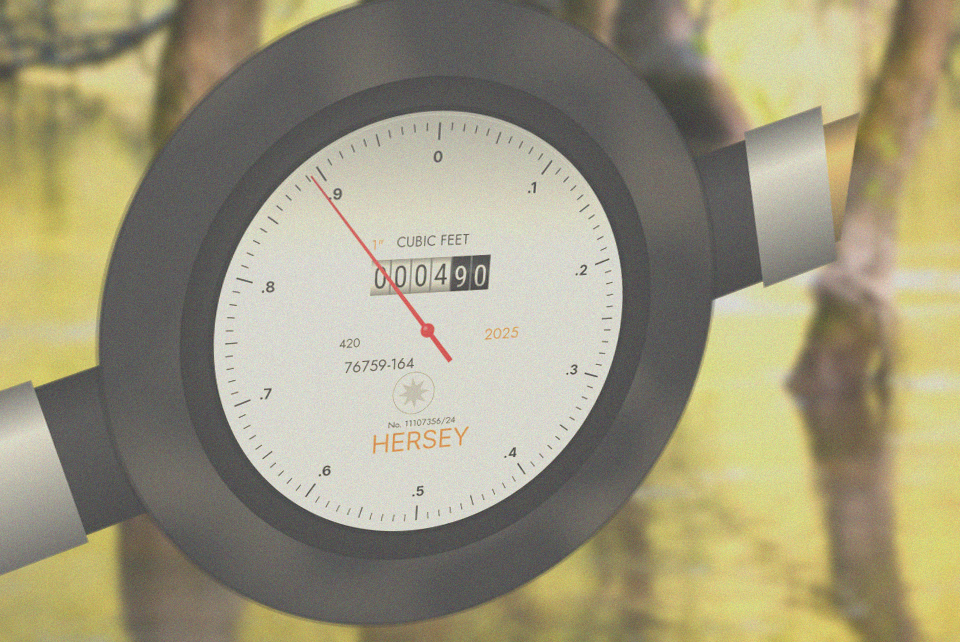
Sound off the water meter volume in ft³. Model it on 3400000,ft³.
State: 489.89,ft³
